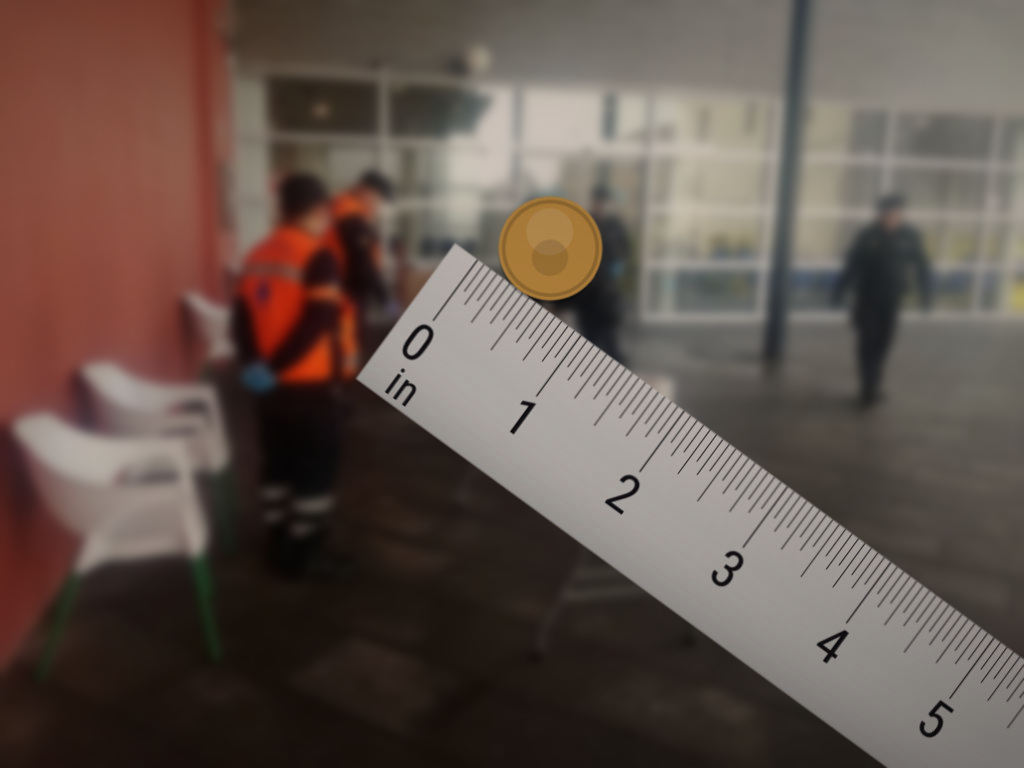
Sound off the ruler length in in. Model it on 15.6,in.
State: 0.8125,in
